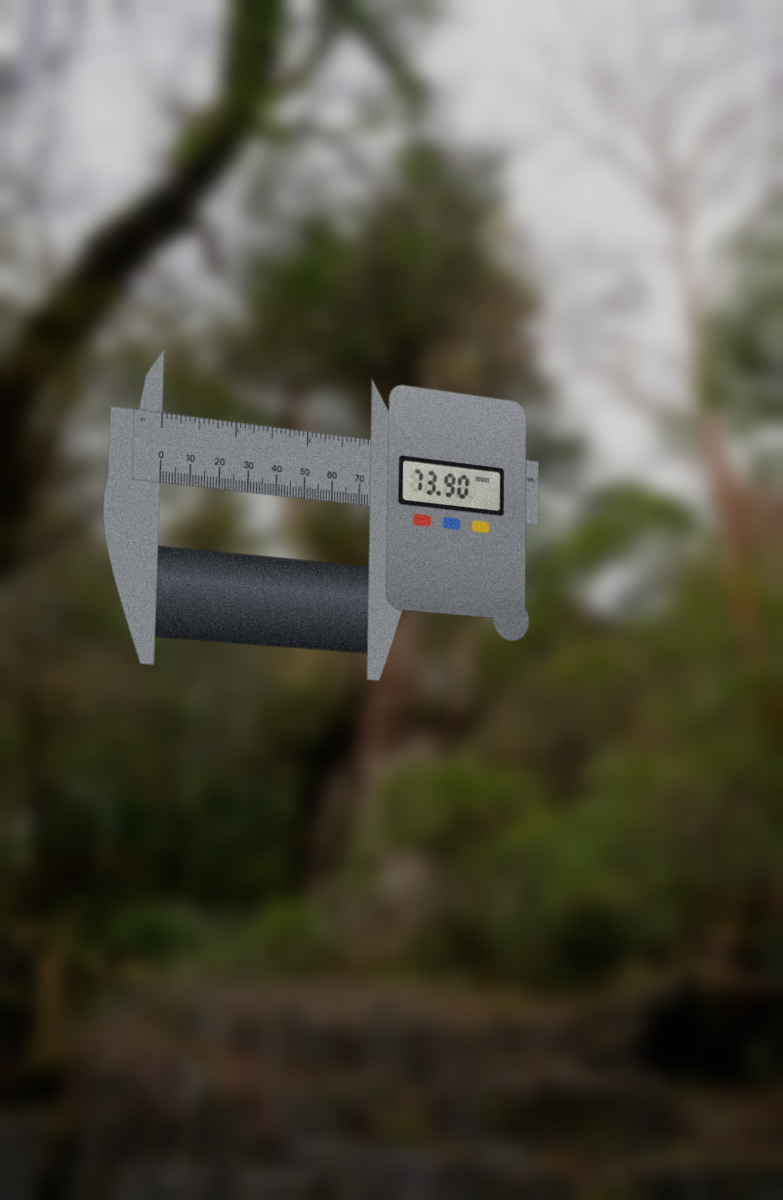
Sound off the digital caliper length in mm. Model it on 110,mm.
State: 73.90,mm
